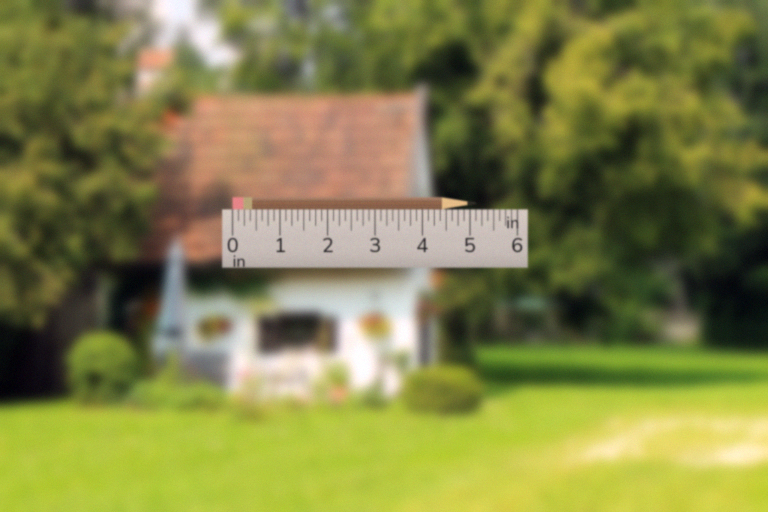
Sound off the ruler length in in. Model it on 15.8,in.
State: 5.125,in
